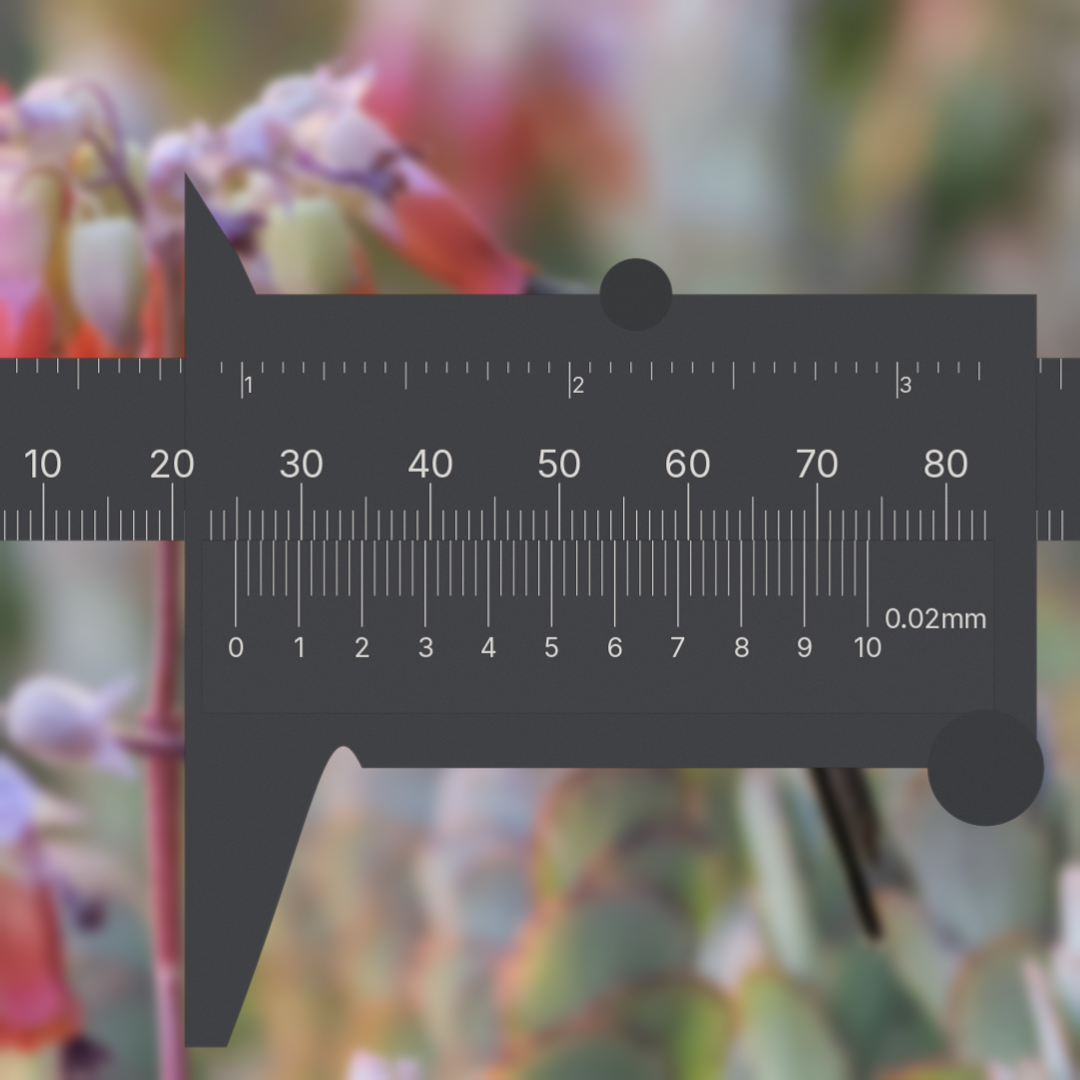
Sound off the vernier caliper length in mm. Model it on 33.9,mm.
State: 24.9,mm
